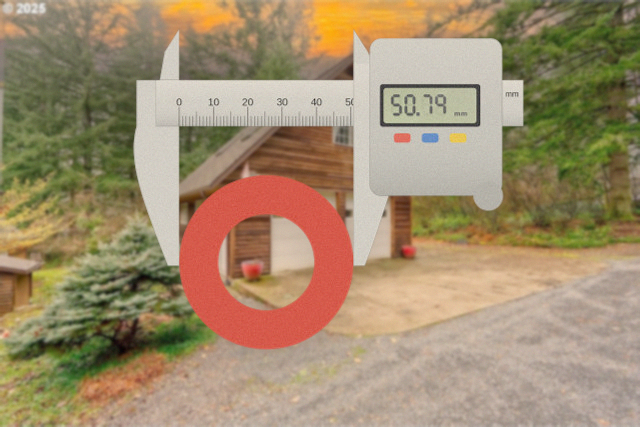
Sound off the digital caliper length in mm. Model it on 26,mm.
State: 50.79,mm
